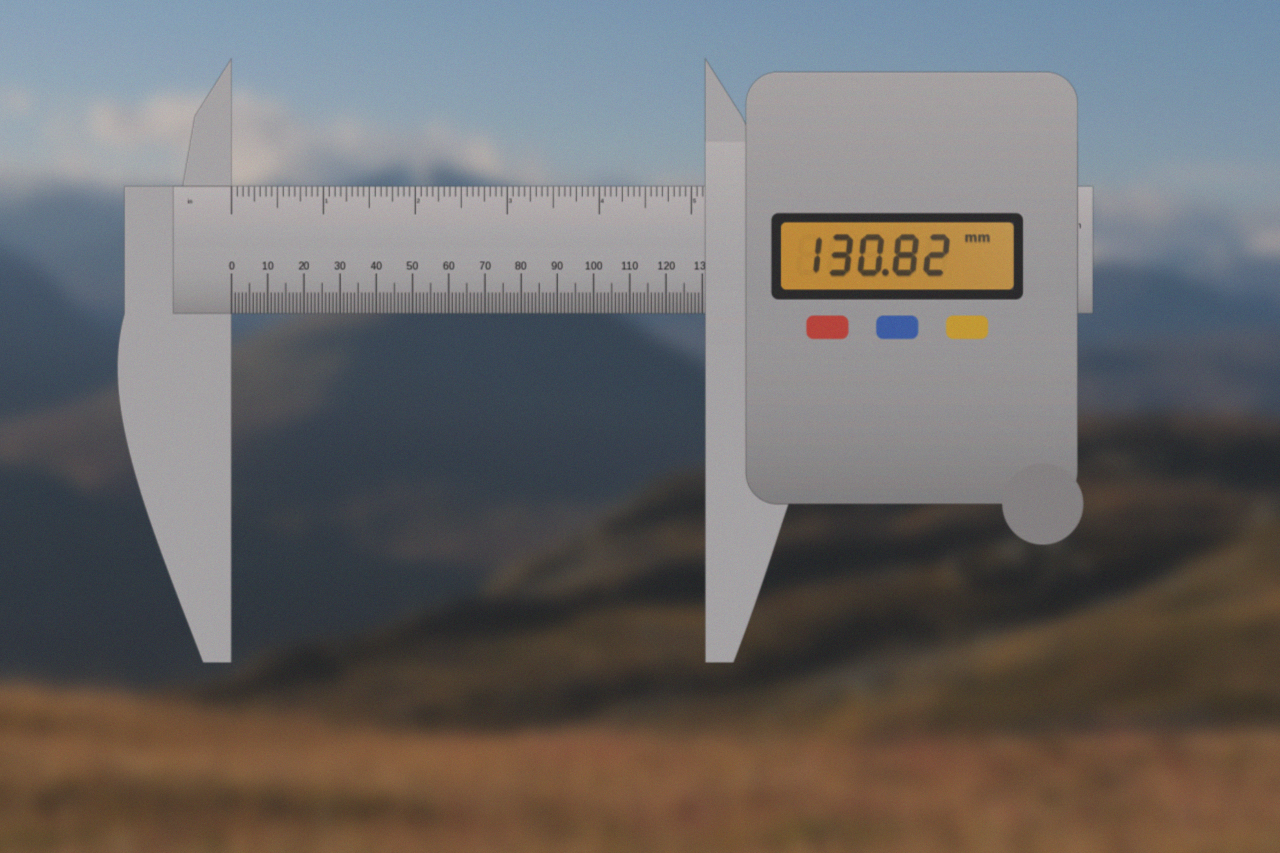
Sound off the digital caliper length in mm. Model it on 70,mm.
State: 130.82,mm
